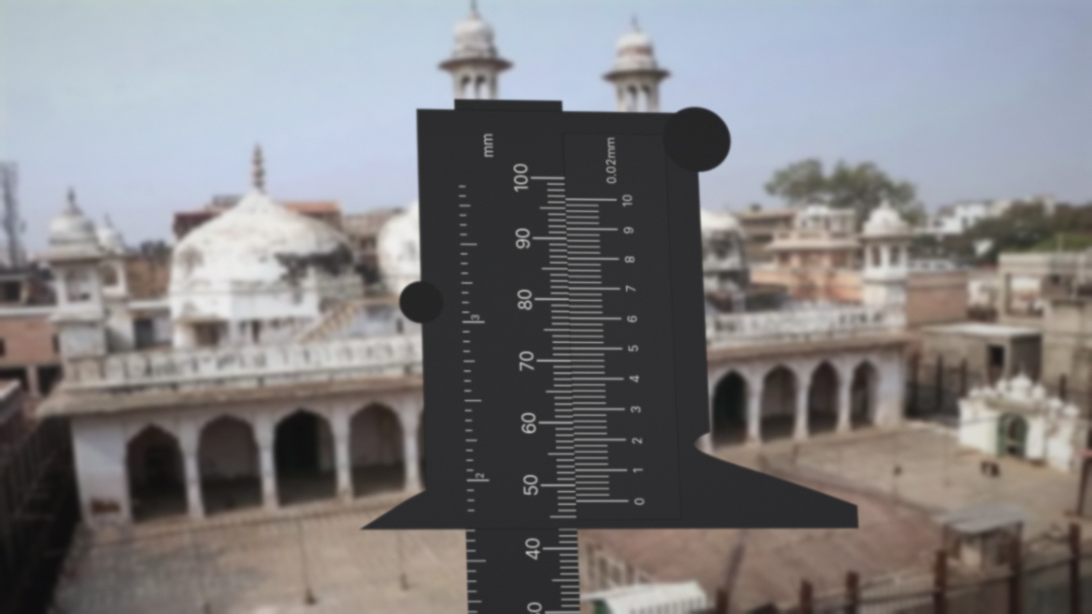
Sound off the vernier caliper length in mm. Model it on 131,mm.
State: 47.5,mm
